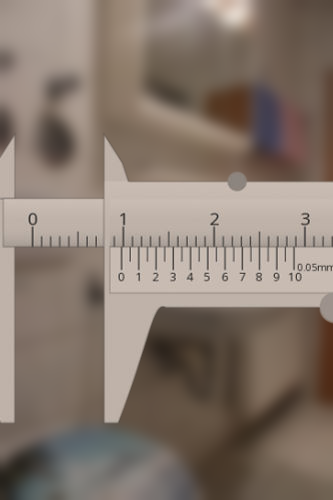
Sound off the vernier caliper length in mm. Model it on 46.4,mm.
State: 9.8,mm
